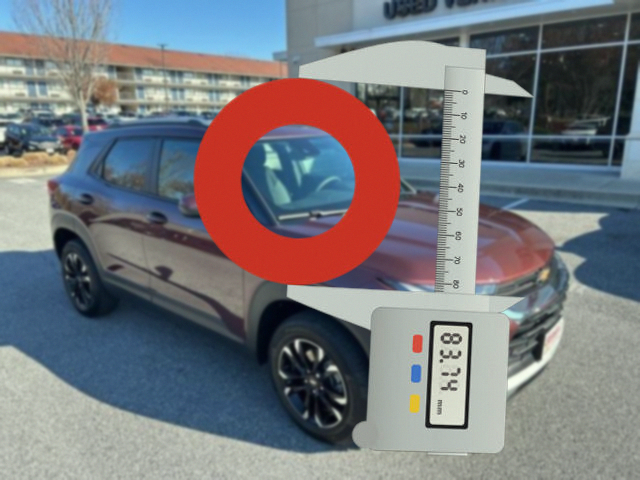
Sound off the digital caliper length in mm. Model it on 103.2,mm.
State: 83.74,mm
